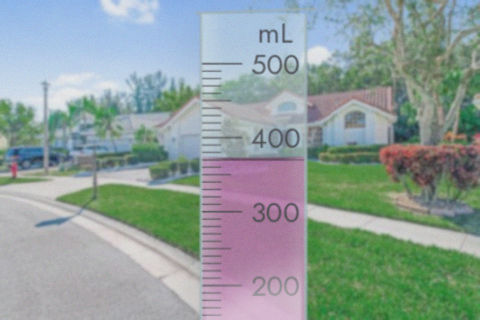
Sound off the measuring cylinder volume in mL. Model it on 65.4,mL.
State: 370,mL
